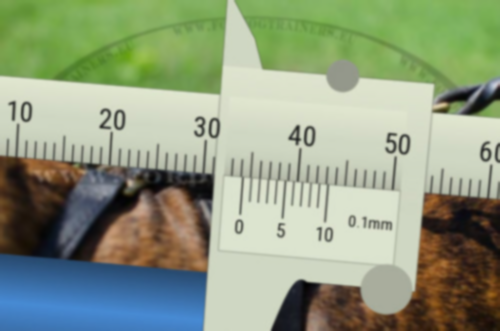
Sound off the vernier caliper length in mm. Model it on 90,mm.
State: 34.2,mm
